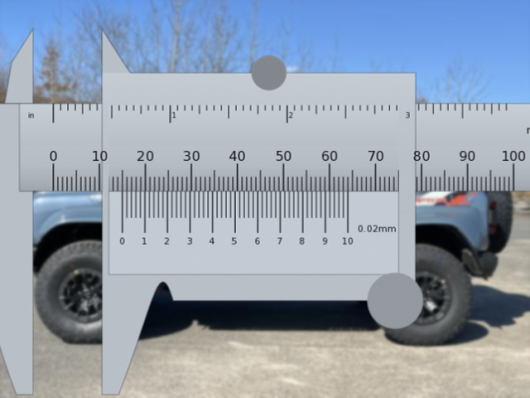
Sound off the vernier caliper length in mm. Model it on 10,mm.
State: 15.0,mm
